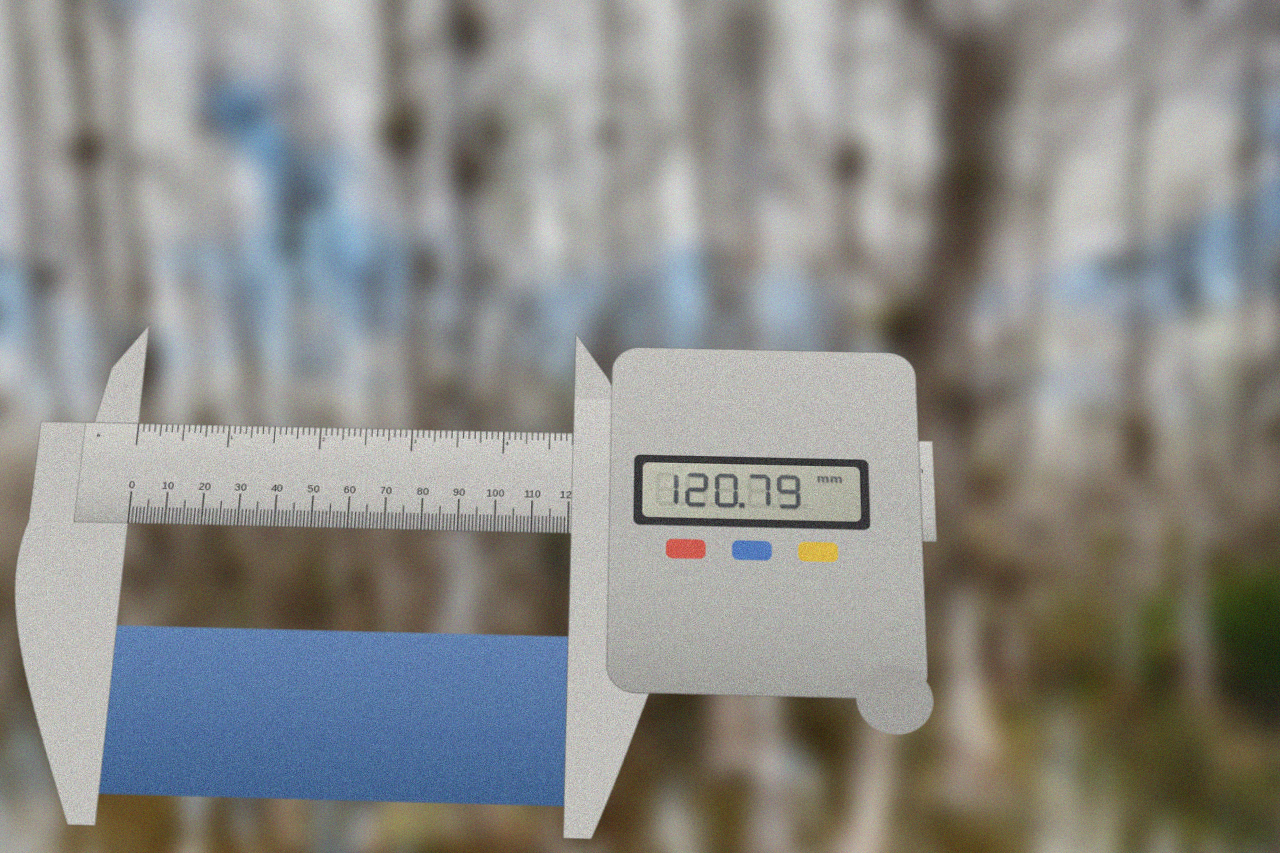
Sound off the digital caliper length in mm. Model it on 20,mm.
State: 120.79,mm
